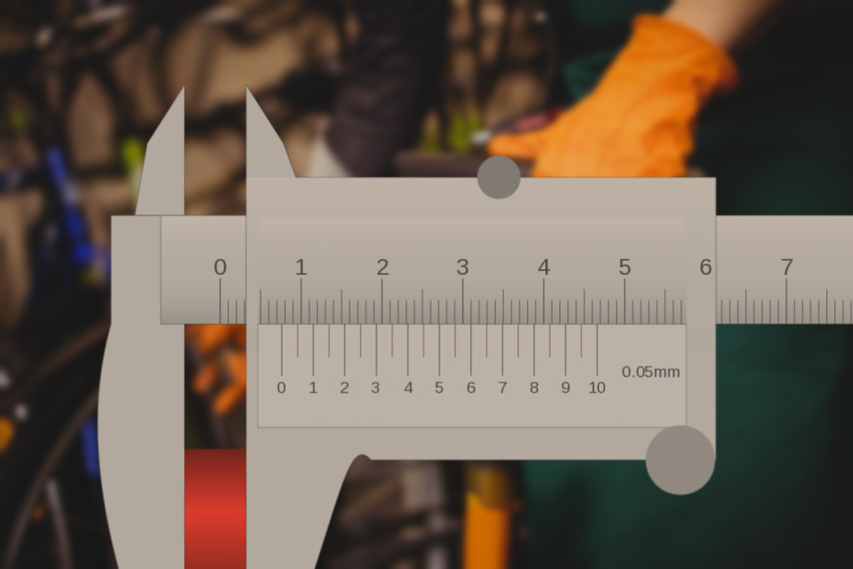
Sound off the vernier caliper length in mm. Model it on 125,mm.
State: 7.6,mm
